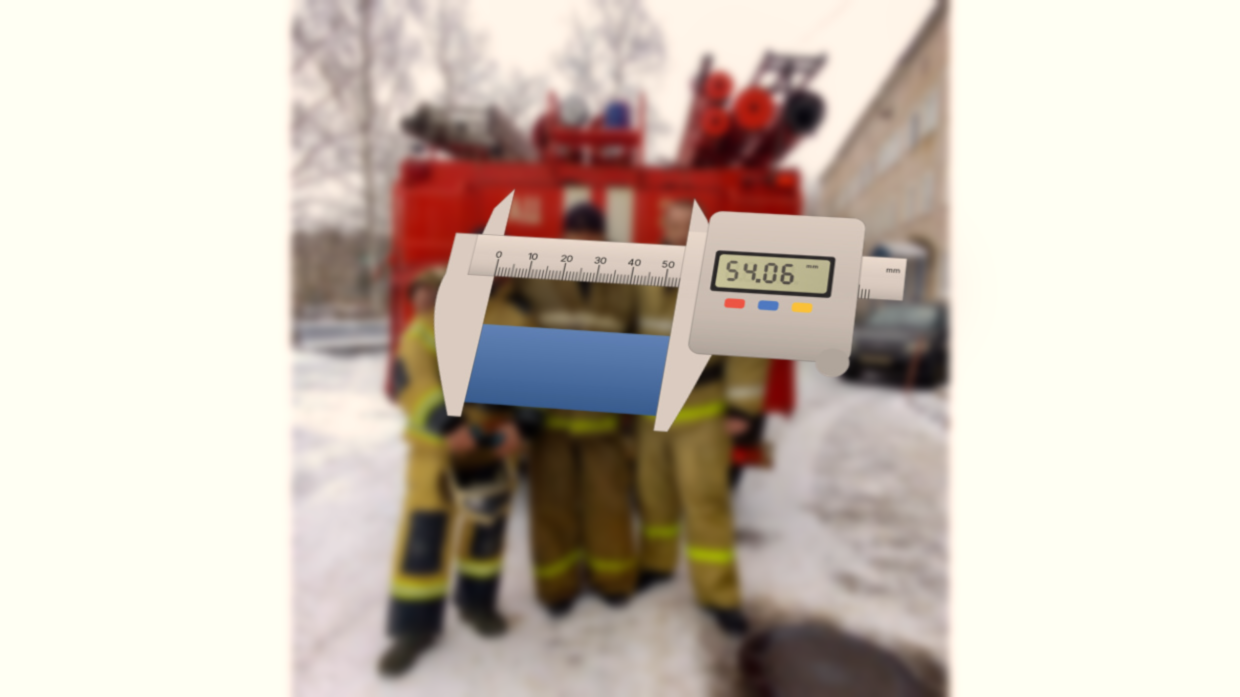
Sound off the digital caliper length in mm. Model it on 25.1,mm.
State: 54.06,mm
